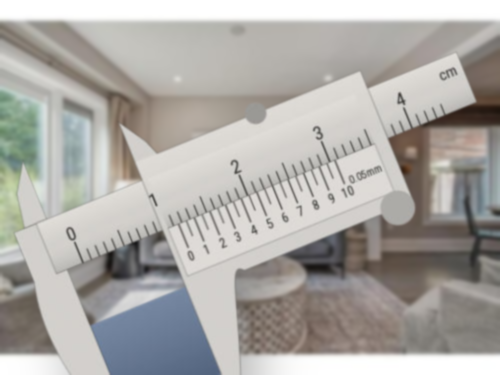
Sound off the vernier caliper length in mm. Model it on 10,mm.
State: 11.6,mm
